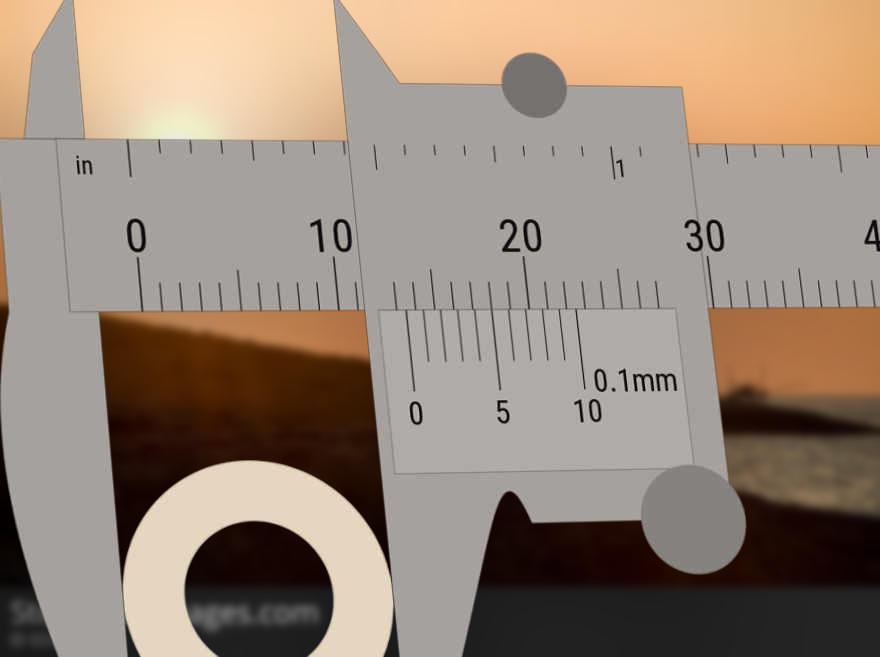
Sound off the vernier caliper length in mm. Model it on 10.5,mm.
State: 13.5,mm
